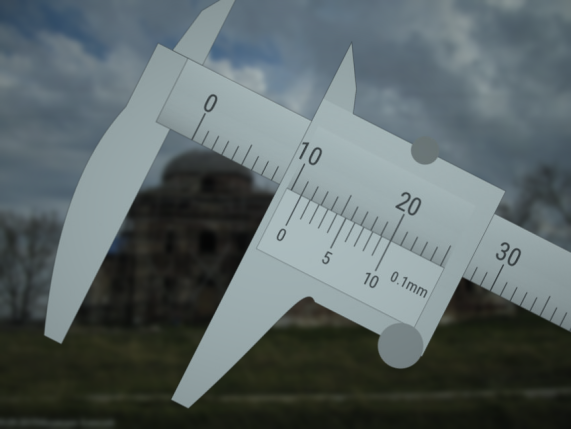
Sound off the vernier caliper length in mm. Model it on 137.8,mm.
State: 11.0,mm
